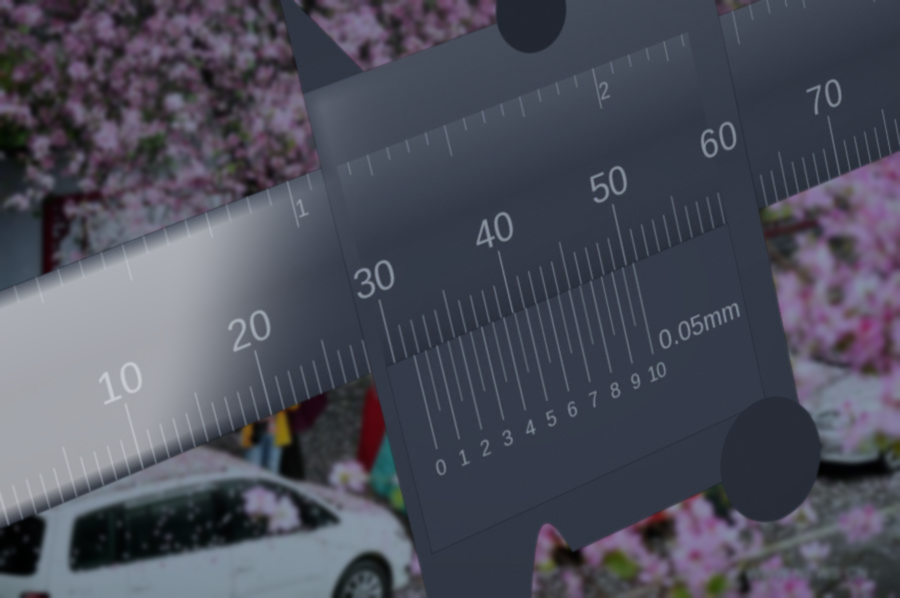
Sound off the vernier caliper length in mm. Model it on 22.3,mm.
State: 31.6,mm
